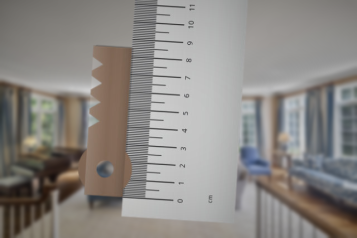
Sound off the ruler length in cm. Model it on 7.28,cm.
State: 8.5,cm
